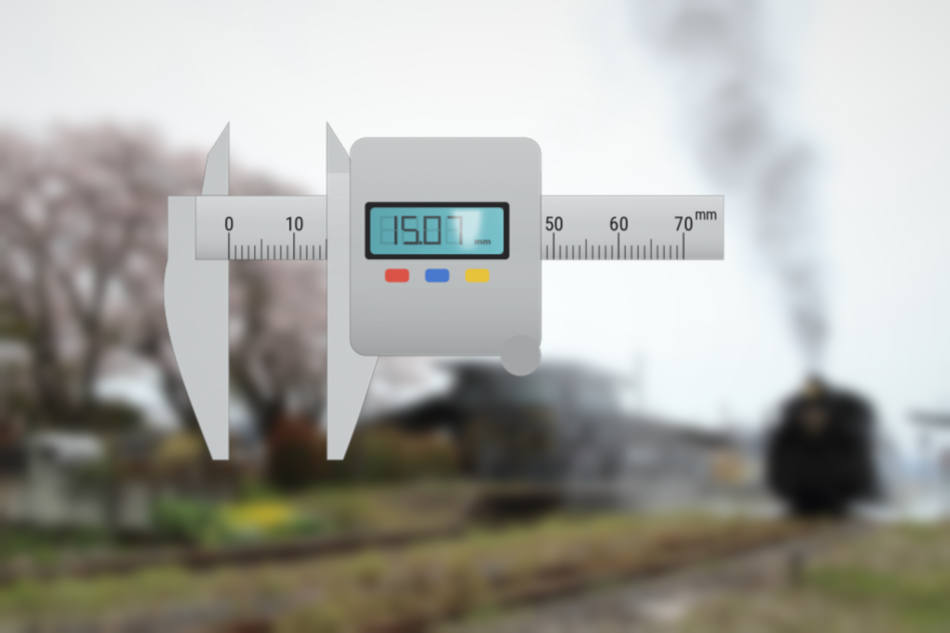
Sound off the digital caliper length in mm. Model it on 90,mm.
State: 15.07,mm
